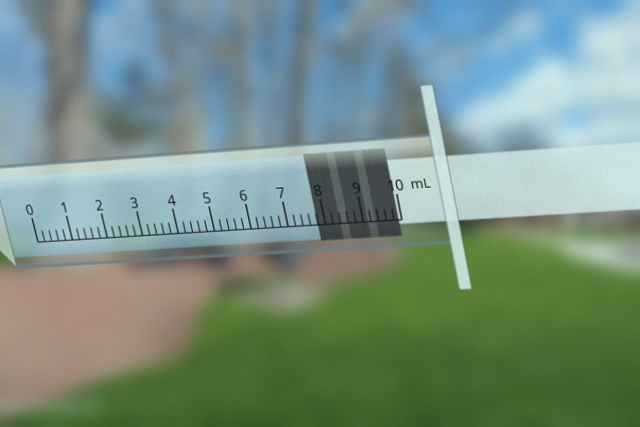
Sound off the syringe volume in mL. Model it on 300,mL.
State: 7.8,mL
